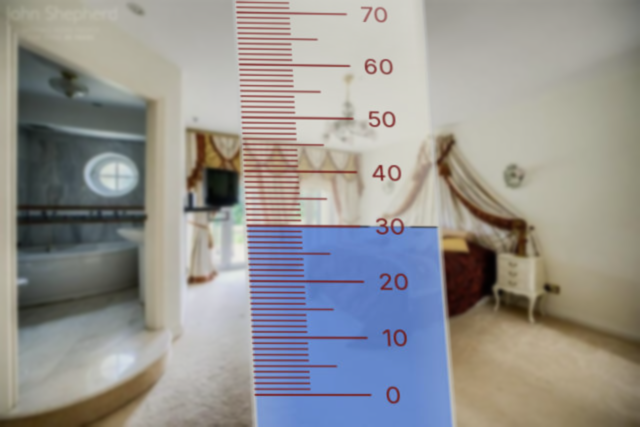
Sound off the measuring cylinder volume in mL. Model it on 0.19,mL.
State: 30,mL
